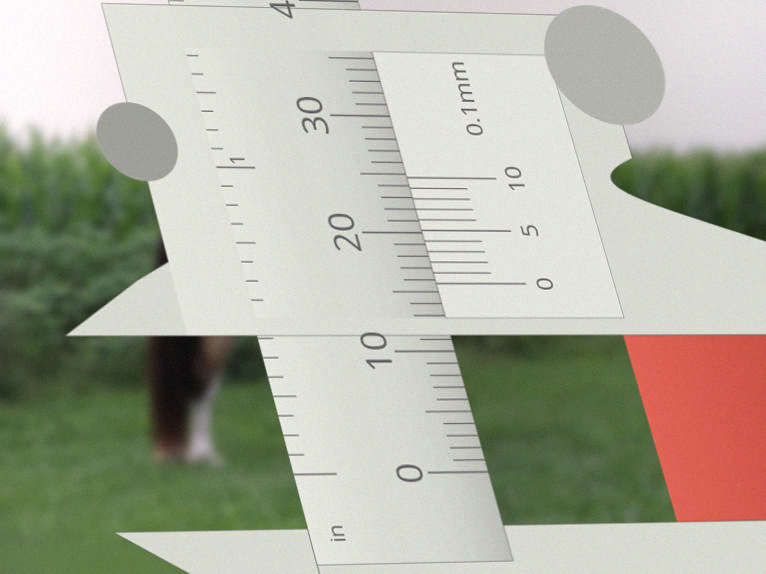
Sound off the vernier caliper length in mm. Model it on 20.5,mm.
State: 15.7,mm
